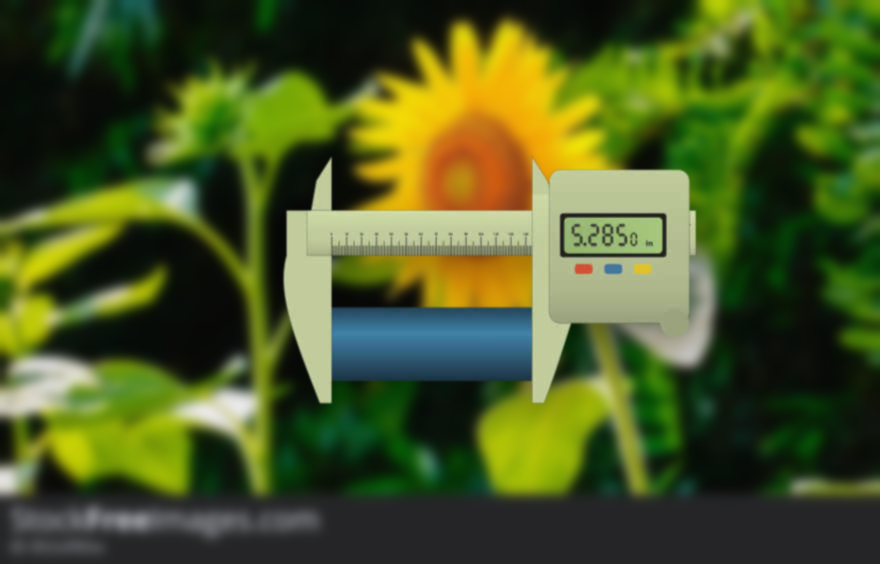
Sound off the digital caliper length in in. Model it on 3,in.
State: 5.2850,in
